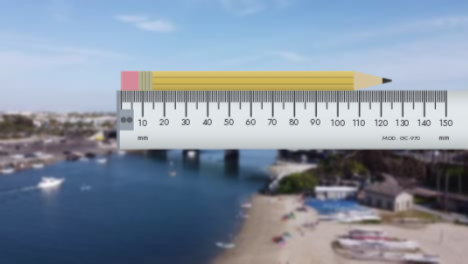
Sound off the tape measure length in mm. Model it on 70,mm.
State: 125,mm
